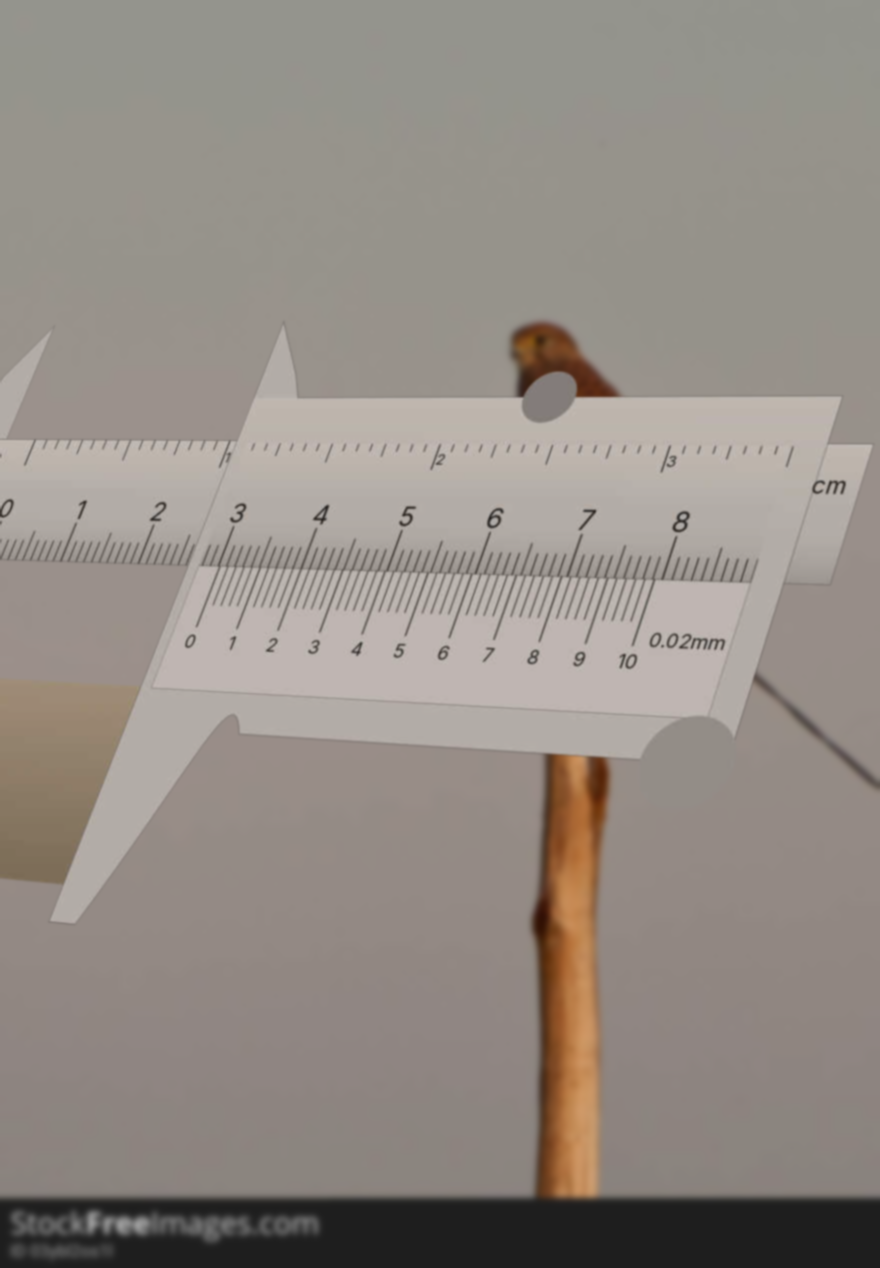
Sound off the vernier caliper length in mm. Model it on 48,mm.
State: 30.2,mm
